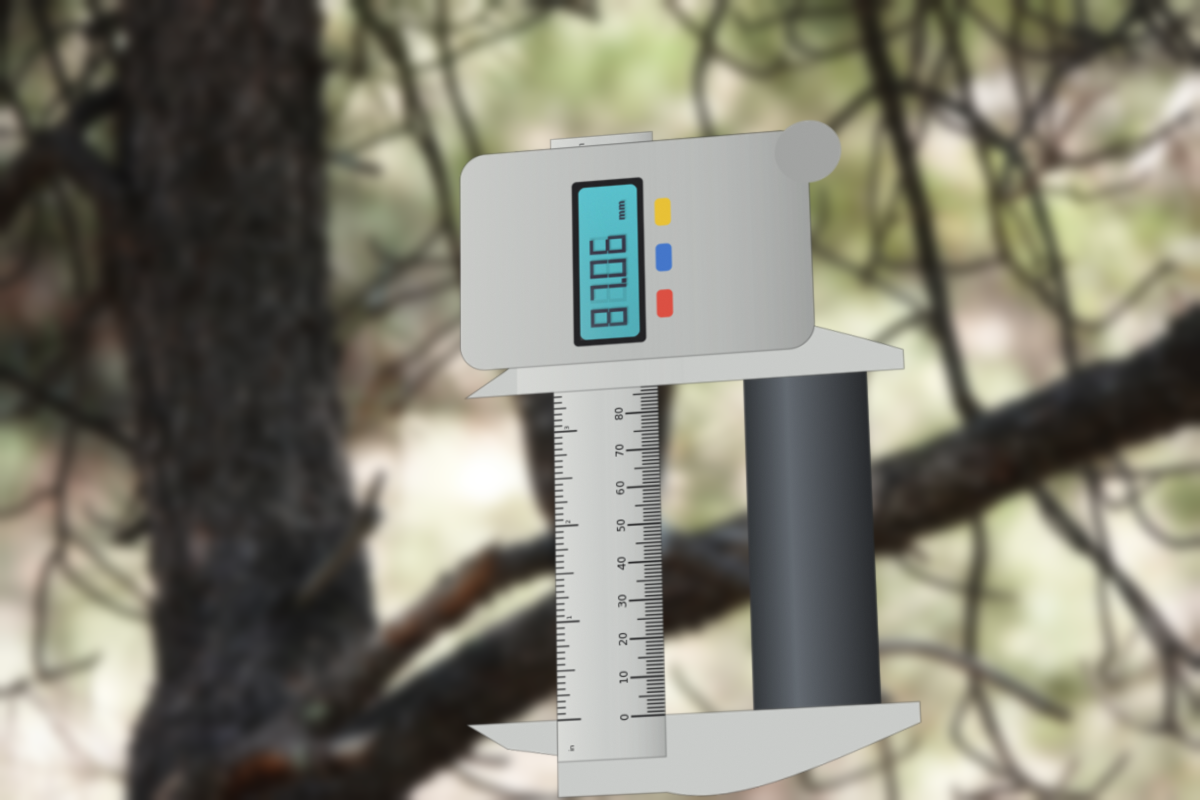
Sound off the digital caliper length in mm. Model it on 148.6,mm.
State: 87.06,mm
